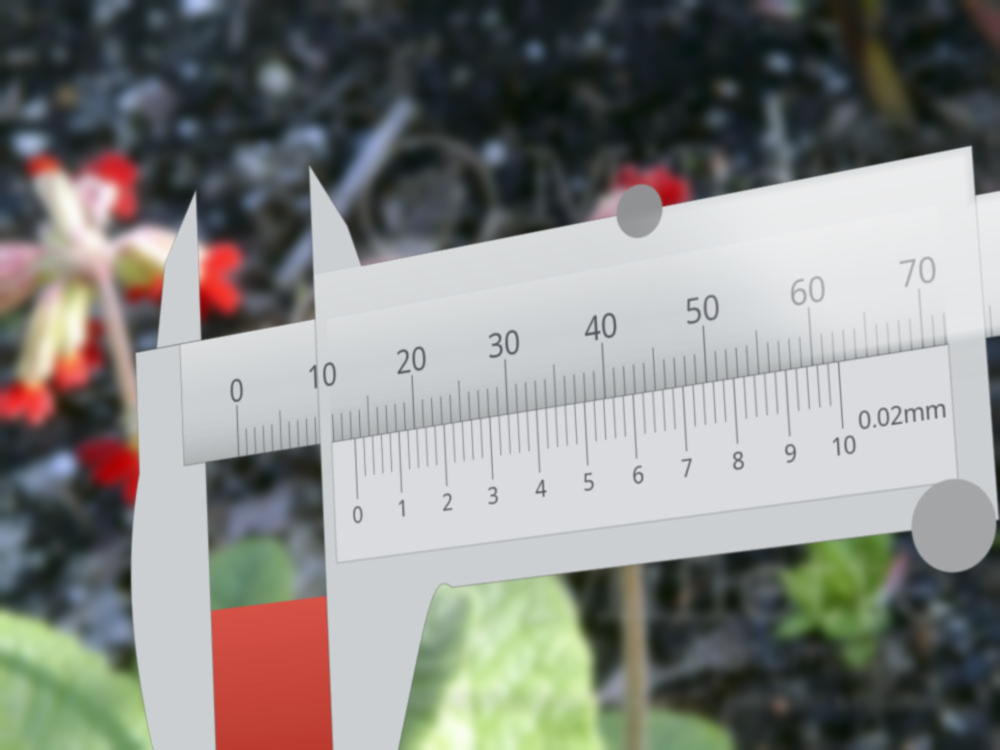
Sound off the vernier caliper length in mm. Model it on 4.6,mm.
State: 13.4,mm
